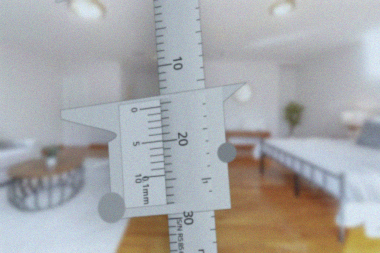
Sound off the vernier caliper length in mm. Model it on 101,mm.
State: 15.4,mm
